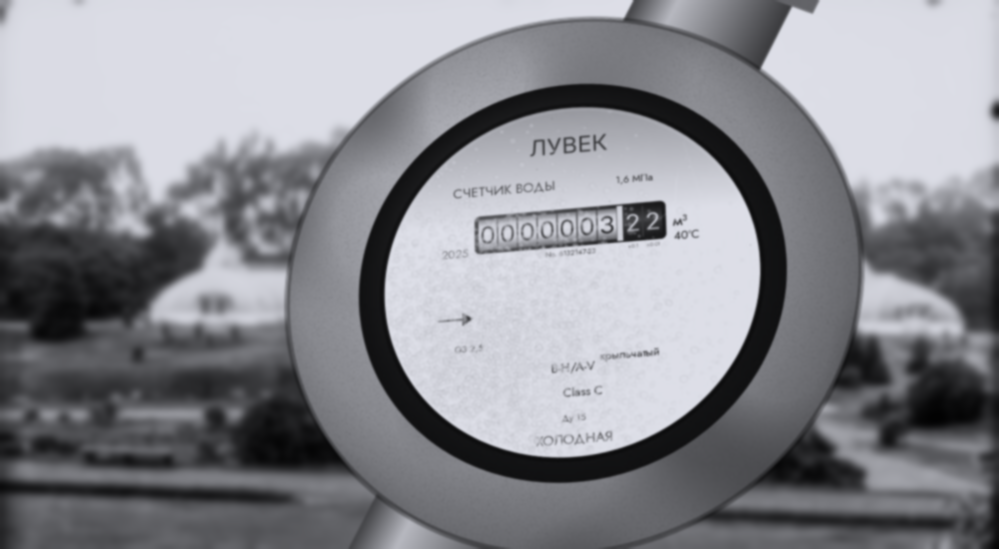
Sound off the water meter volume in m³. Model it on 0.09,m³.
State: 3.22,m³
